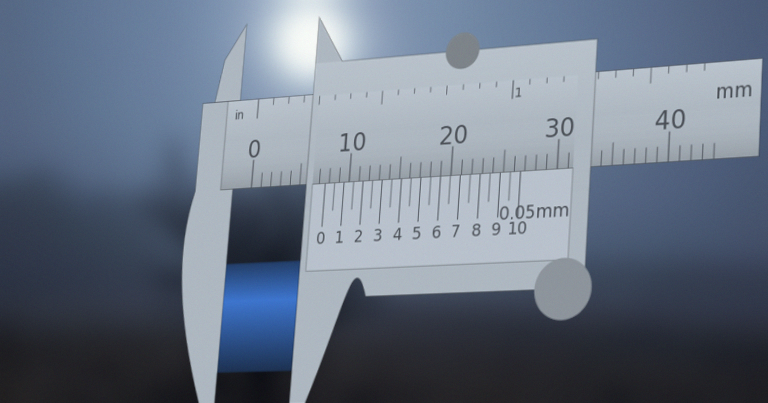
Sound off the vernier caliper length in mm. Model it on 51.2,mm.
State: 7.6,mm
